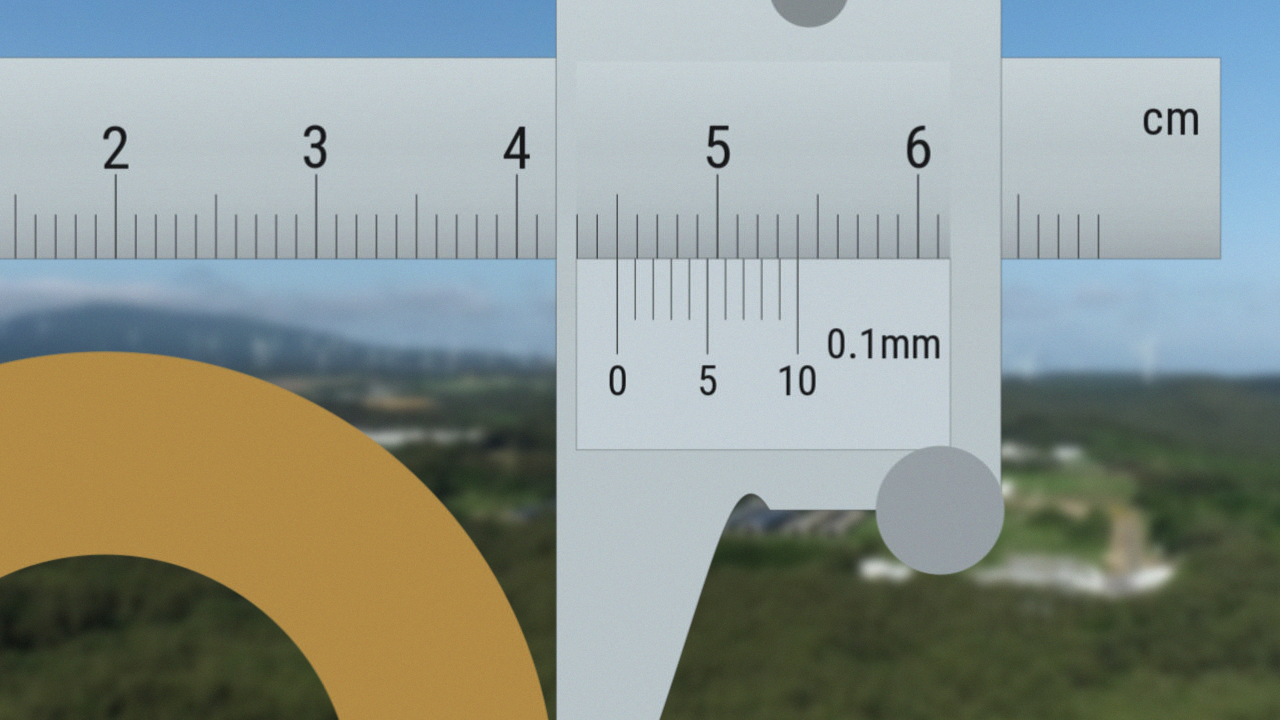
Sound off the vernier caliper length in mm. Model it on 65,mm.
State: 45.0,mm
